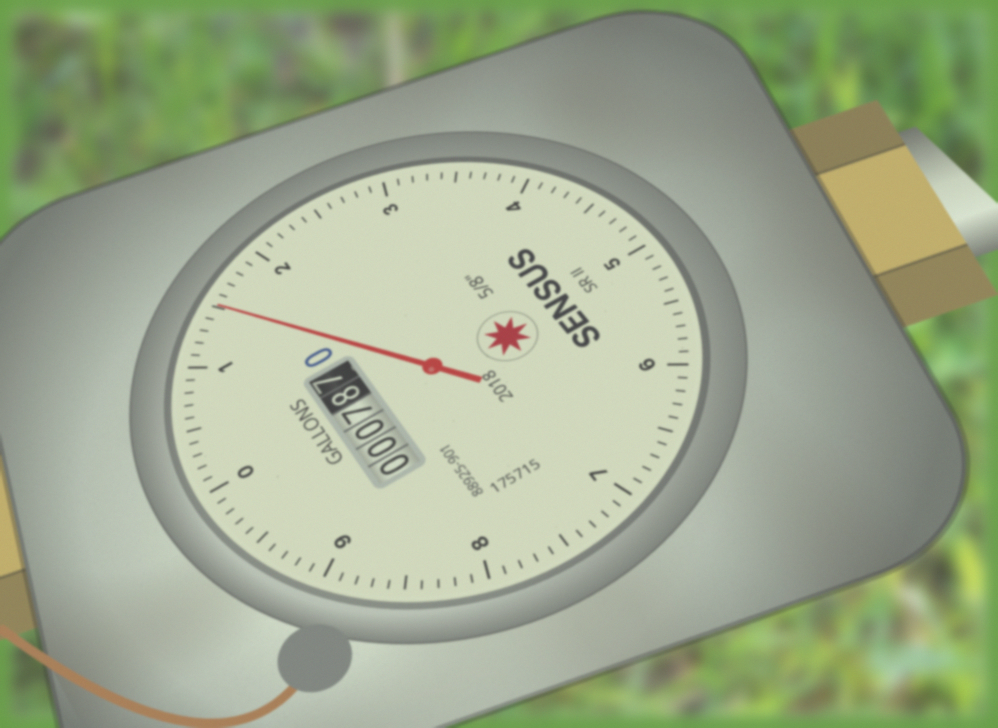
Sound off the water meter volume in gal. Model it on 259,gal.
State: 7871.5,gal
